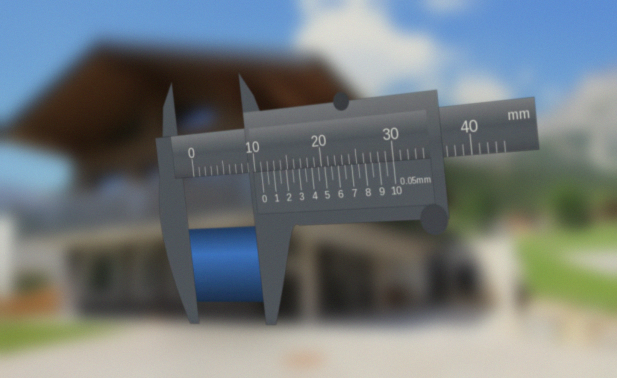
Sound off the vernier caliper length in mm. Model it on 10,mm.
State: 11.0,mm
